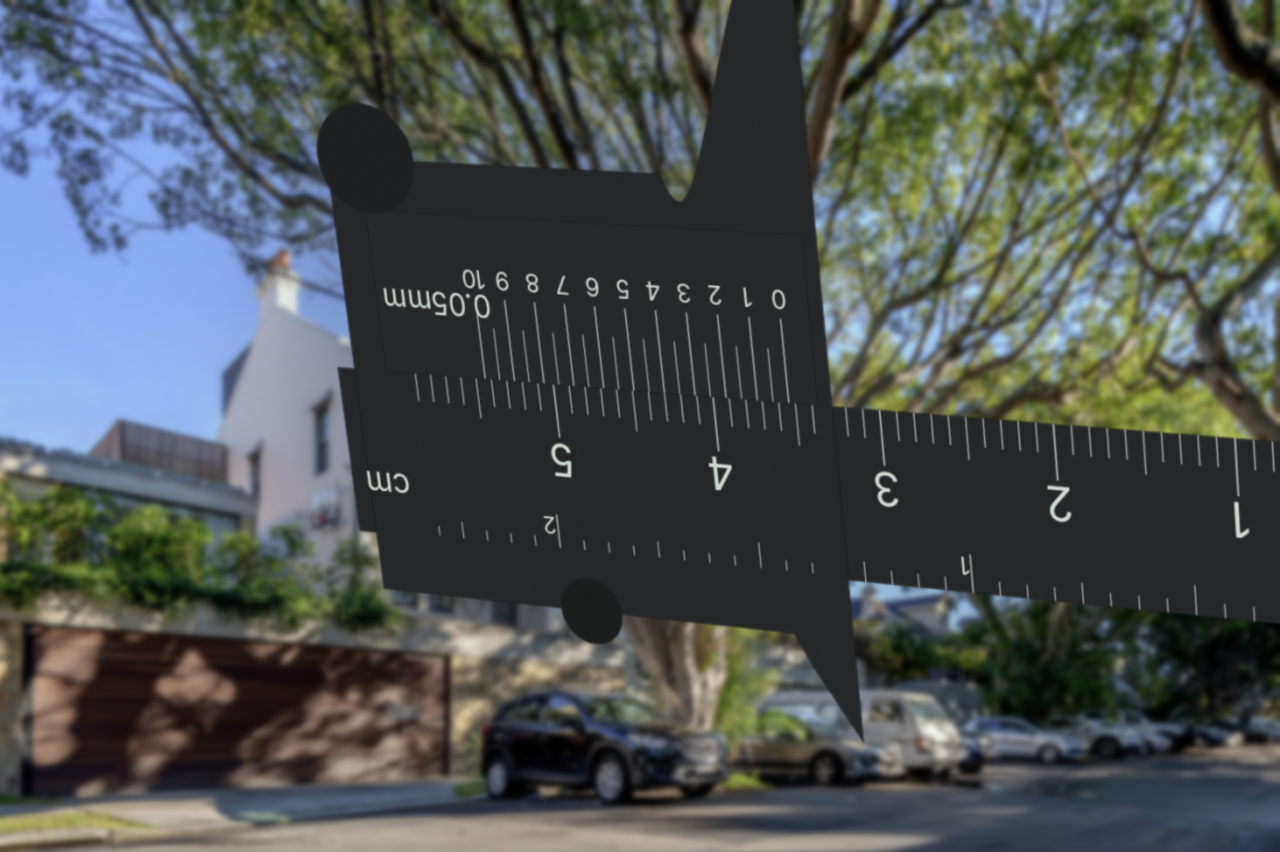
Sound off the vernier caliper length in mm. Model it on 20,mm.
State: 35.4,mm
